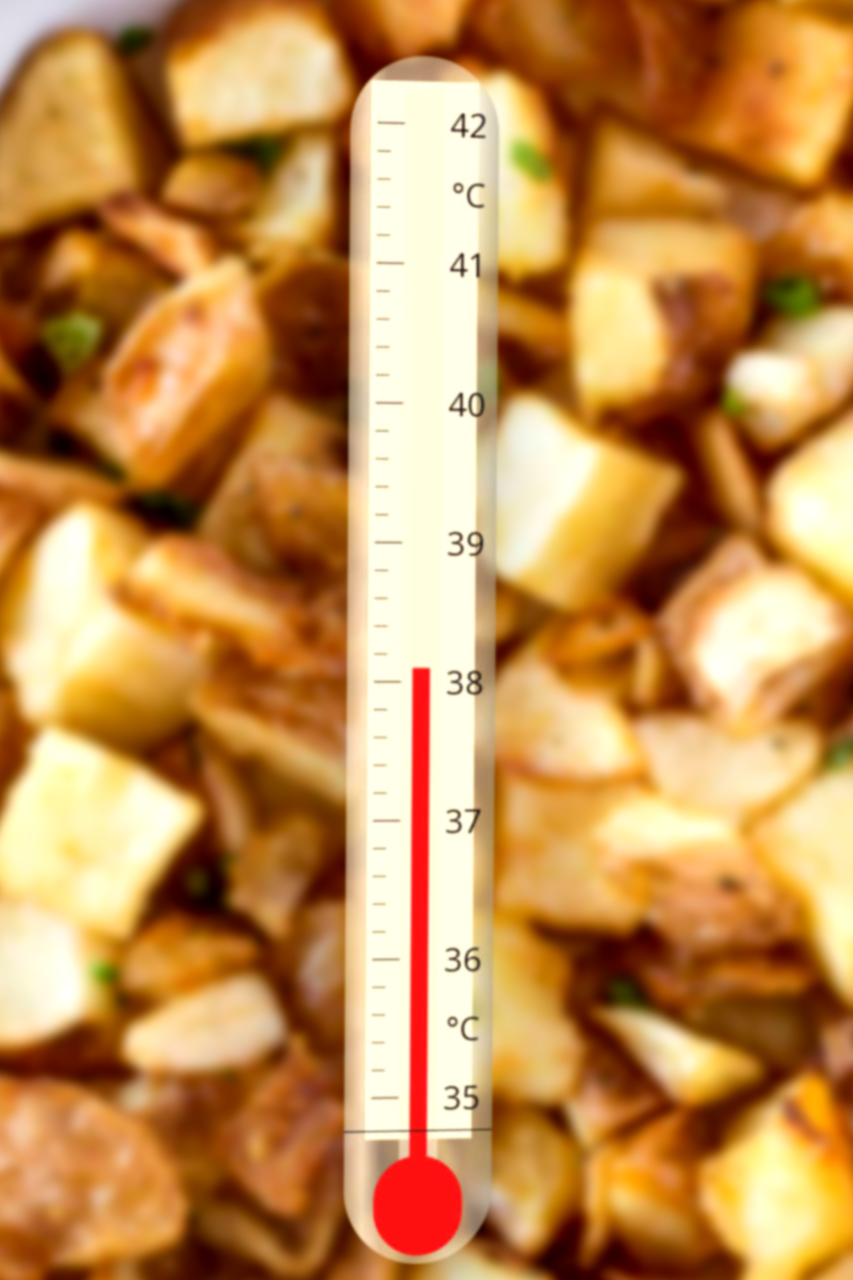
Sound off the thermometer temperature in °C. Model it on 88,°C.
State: 38.1,°C
